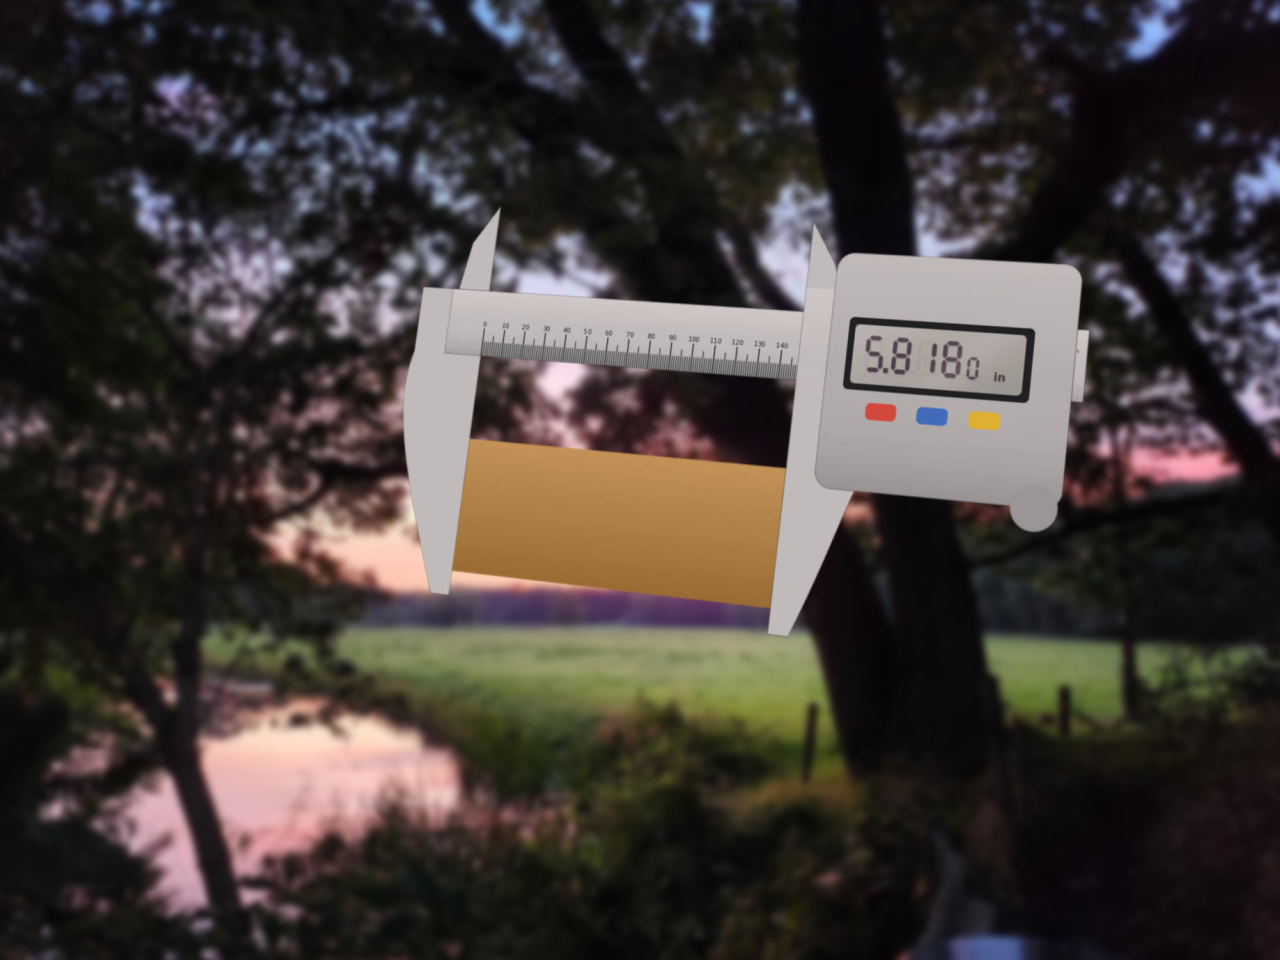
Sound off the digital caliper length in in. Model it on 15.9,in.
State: 5.8180,in
